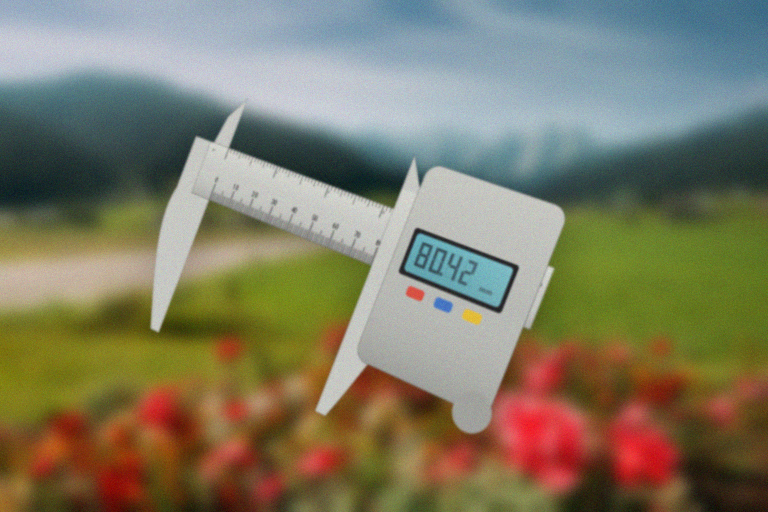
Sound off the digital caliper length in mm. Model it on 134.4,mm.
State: 80.42,mm
